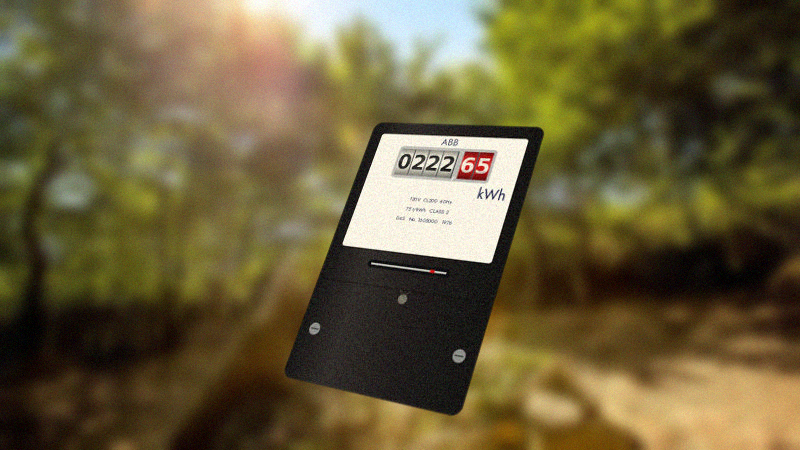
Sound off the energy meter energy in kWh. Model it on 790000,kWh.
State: 222.65,kWh
